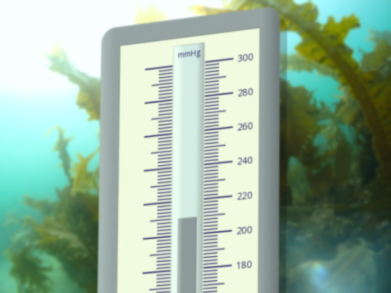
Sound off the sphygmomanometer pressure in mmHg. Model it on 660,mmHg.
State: 210,mmHg
